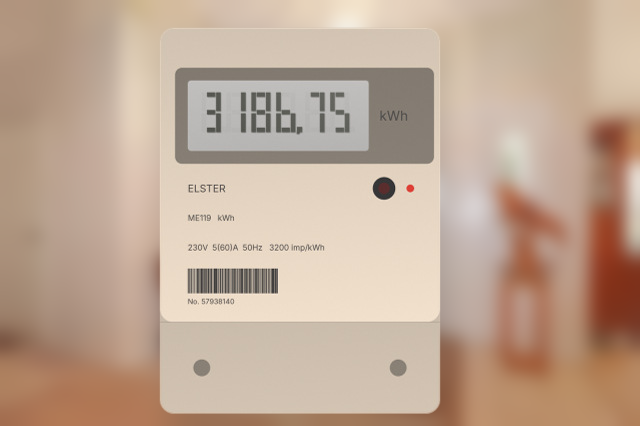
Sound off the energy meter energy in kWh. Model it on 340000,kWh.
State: 3186.75,kWh
